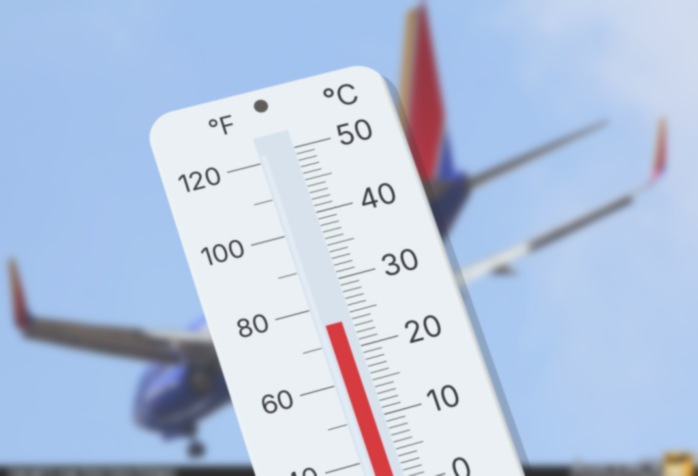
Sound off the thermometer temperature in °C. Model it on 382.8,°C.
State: 24,°C
